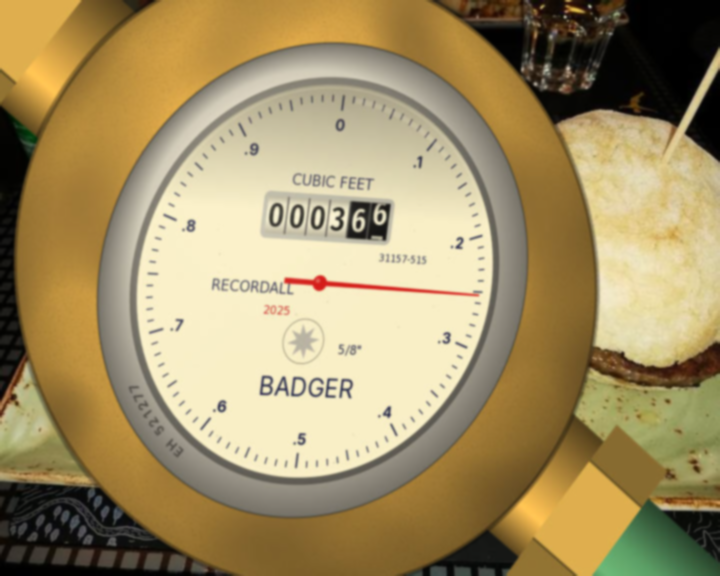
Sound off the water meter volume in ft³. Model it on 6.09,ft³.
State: 366.25,ft³
